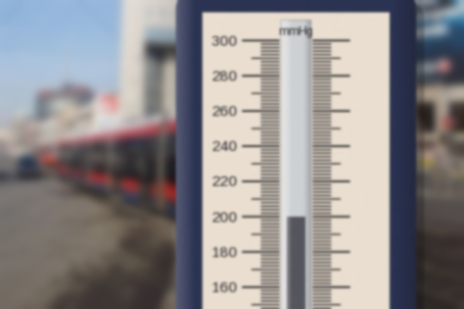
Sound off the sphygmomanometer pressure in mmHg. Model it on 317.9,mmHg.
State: 200,mmHg
